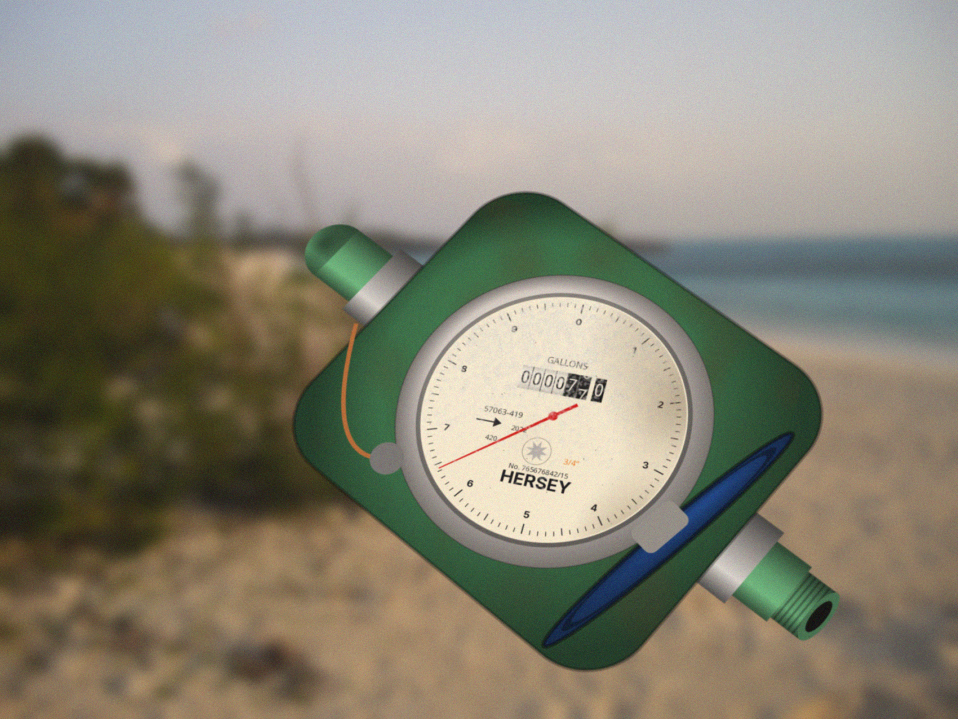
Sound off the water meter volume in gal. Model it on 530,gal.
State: 766.4,gal
